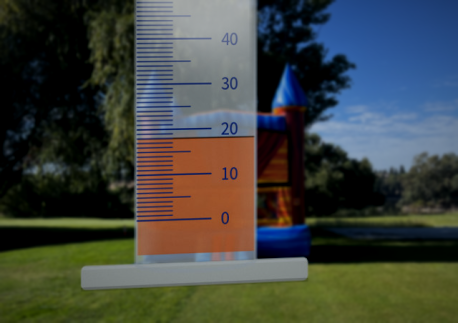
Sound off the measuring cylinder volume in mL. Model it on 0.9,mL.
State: 18,mL
